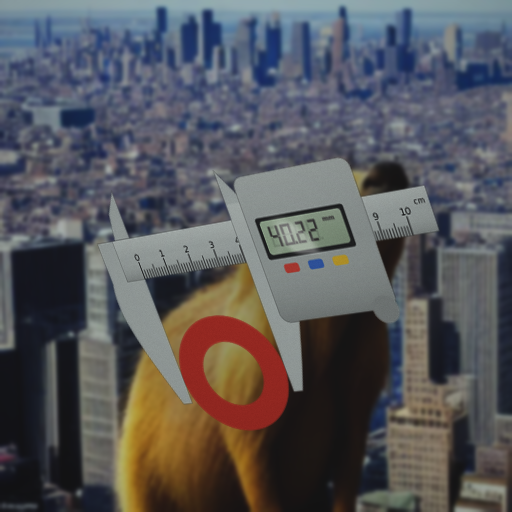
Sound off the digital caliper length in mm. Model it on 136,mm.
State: 40.22,mm
